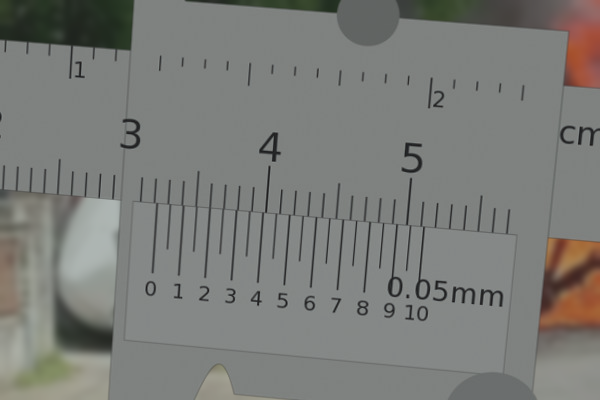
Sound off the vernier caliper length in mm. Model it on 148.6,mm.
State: 32.2,mm
